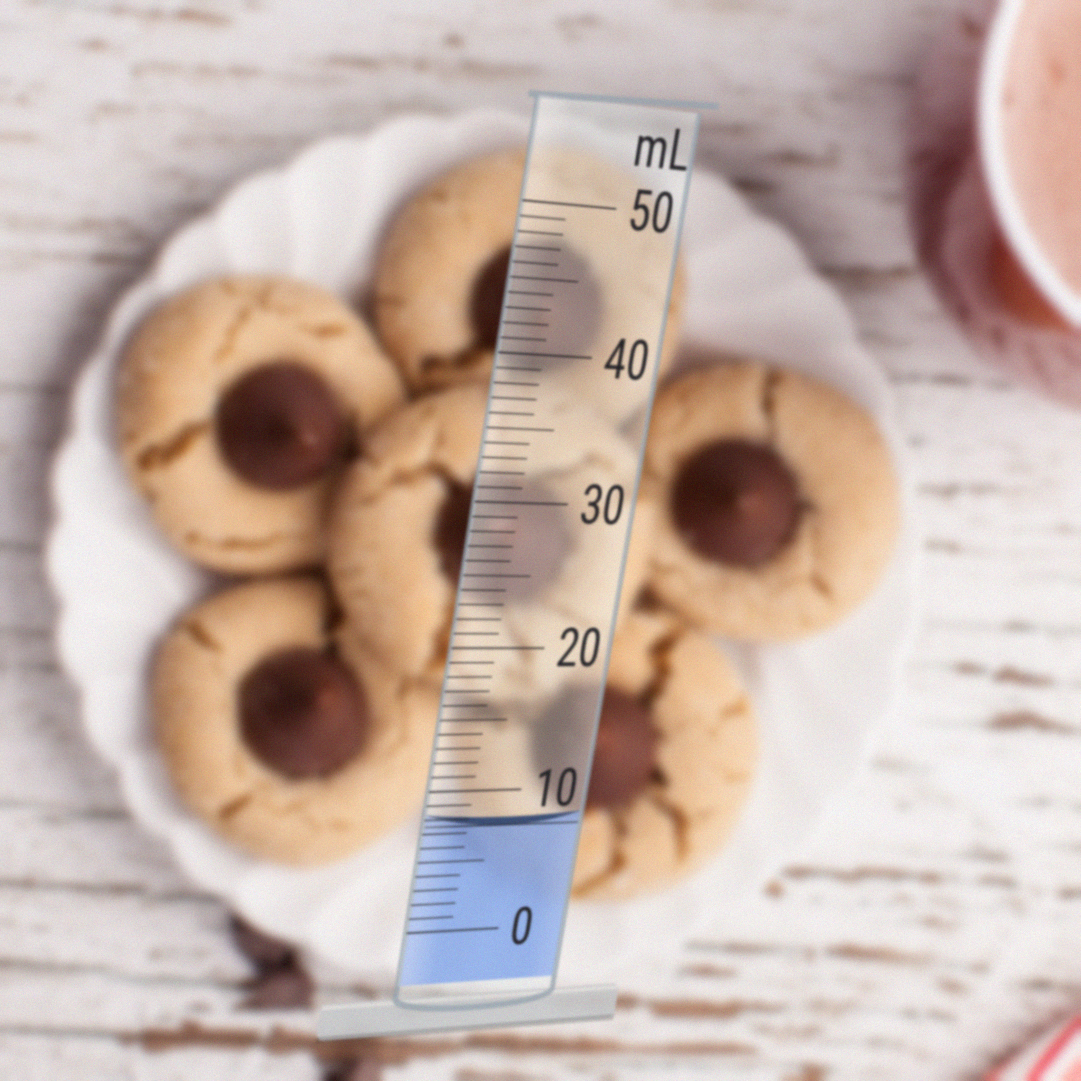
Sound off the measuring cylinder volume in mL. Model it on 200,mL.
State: 7.5,mL
